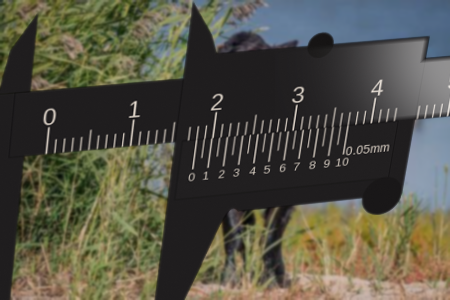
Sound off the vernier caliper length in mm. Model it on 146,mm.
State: 18.0,mm
